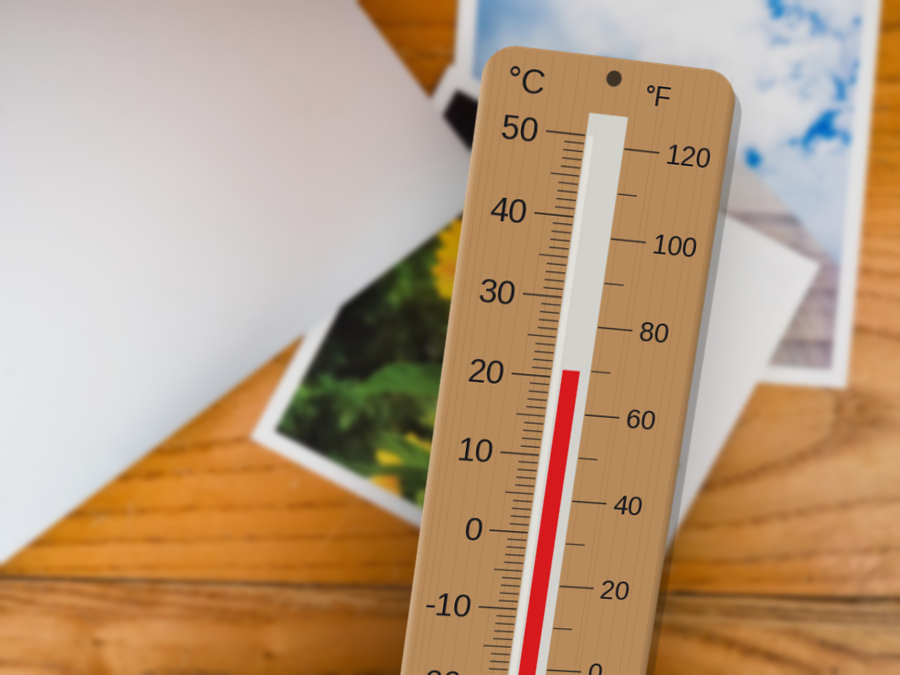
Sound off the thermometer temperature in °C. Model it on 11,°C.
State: 21,°C
